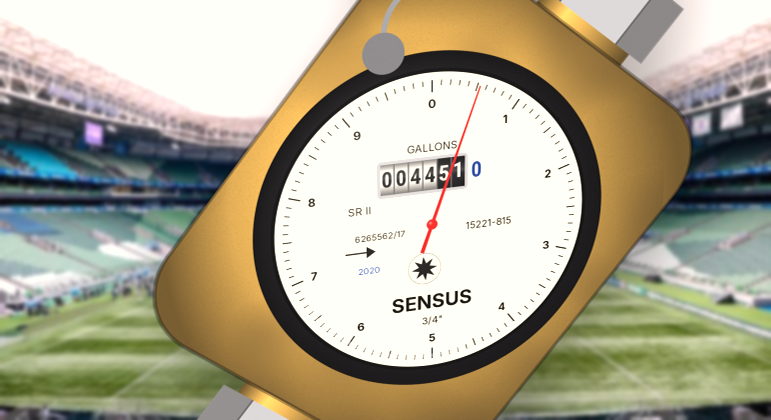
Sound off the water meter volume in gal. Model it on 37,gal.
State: 44510.5,gal
